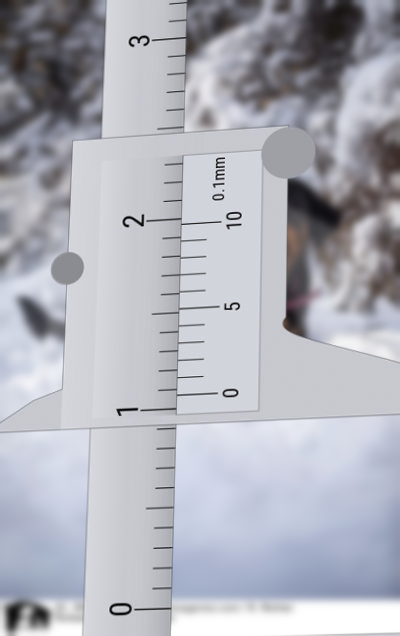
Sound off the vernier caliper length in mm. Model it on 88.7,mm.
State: 10.7,mm
